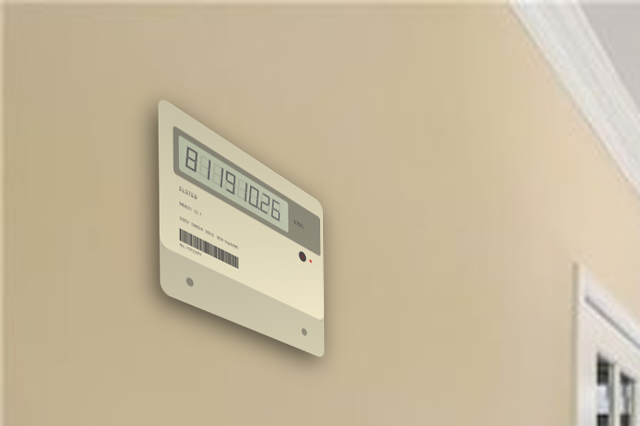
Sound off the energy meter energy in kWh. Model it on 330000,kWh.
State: 811910.26,kWh
